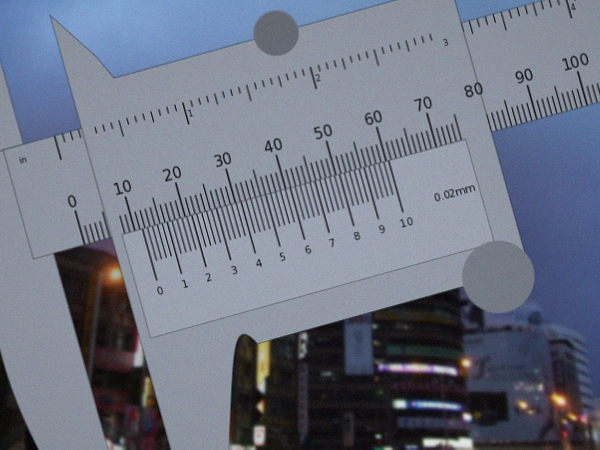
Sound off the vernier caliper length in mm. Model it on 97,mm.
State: 11.5,mm
